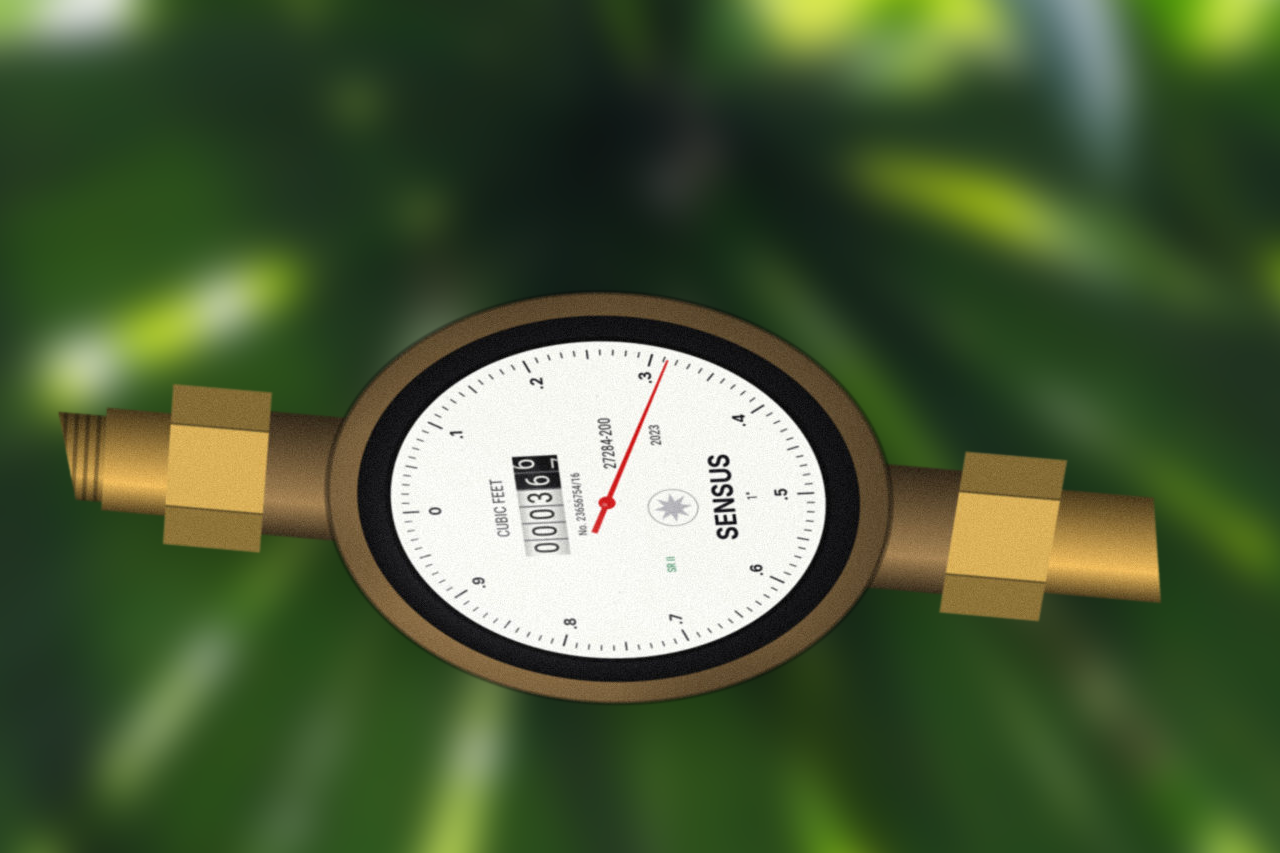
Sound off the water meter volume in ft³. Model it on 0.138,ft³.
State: 366.31,ft³
